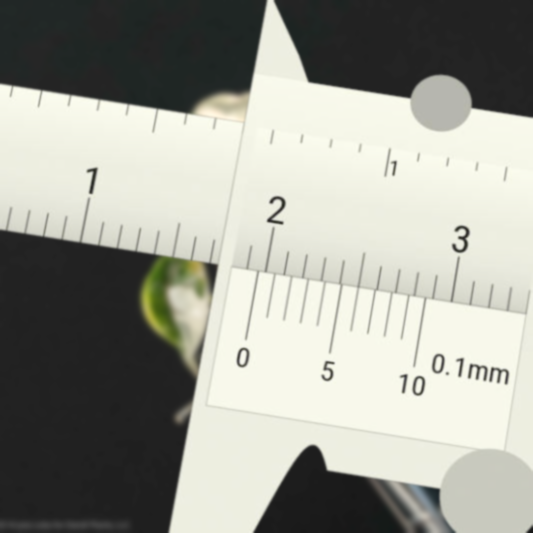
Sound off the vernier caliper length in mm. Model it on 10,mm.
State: 19.6,mm
